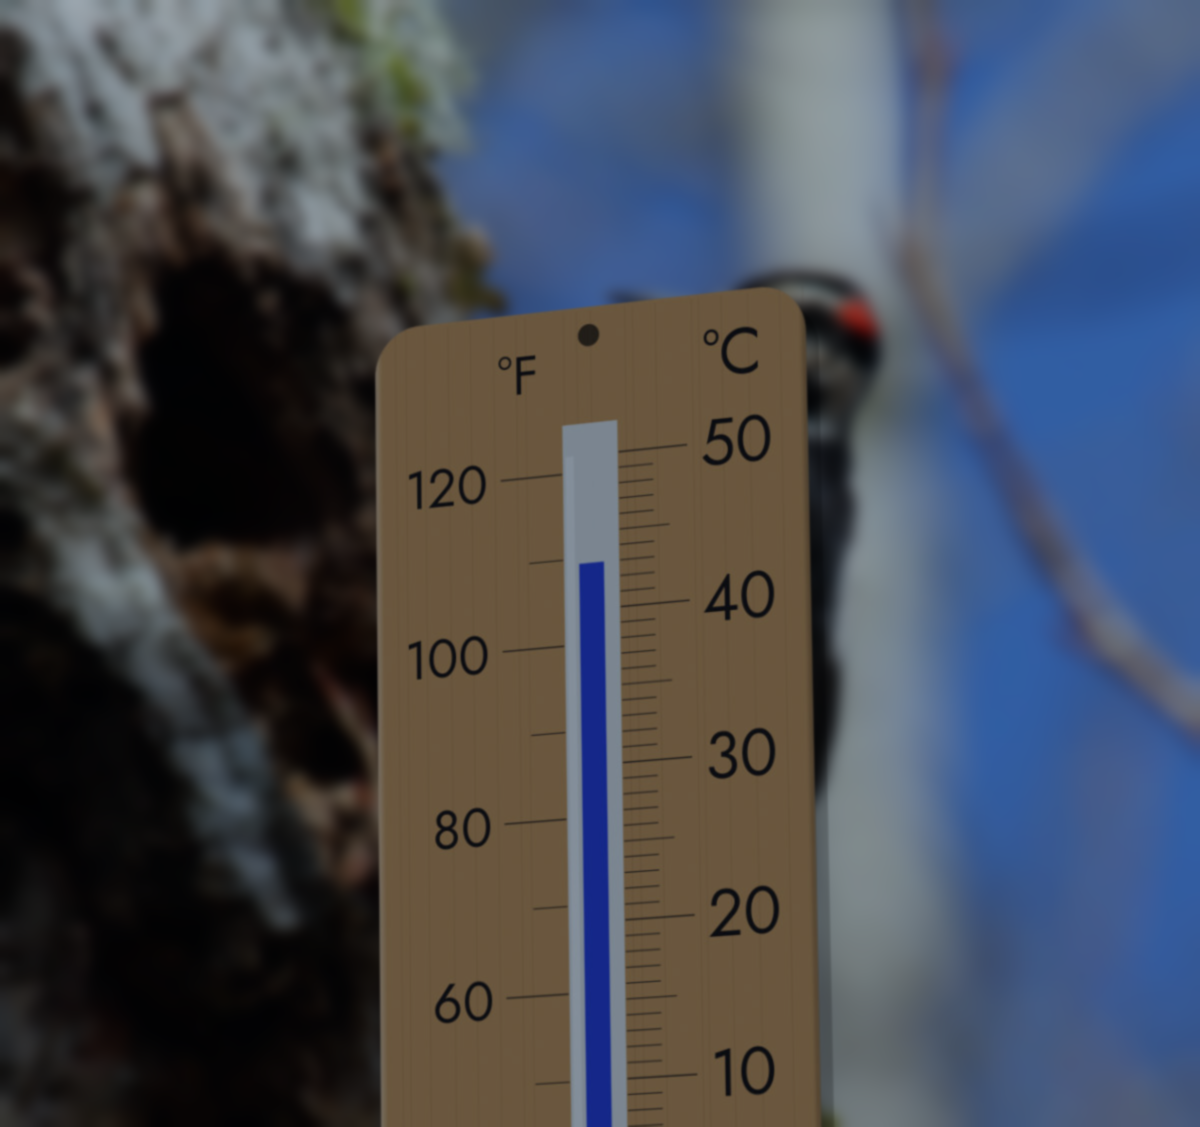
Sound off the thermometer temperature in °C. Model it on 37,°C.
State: 43,°C
